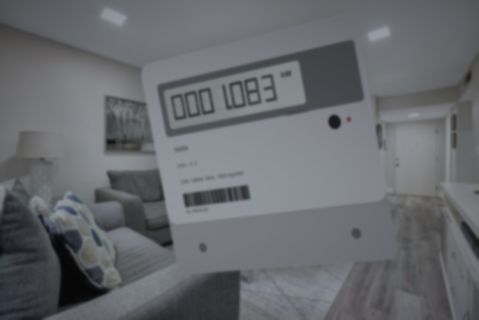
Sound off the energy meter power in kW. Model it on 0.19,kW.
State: 1.083,kW
